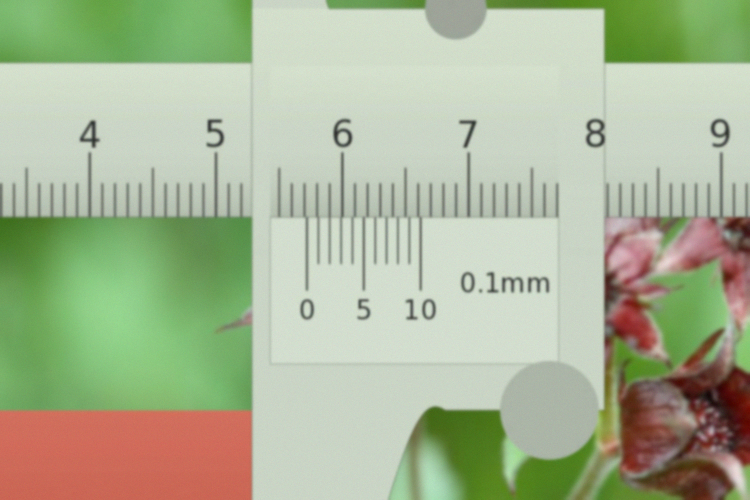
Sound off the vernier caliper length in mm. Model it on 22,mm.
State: 57.2,mm
